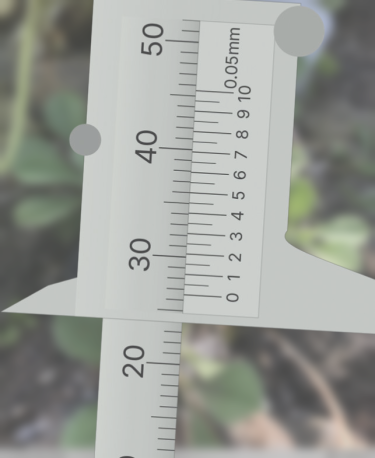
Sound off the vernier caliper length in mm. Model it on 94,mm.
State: 26.5,mm
